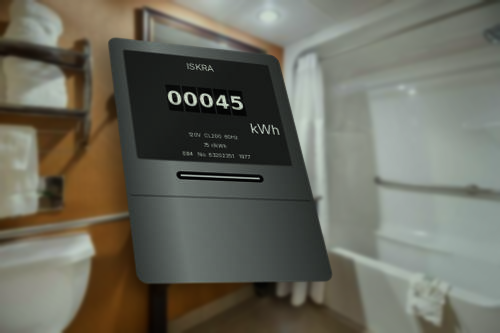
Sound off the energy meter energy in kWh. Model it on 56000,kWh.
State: 45,kWh
